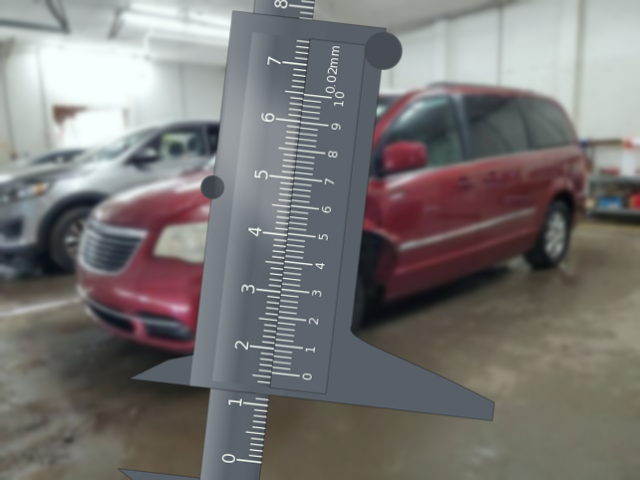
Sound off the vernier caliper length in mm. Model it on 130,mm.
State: 15.8,mm
